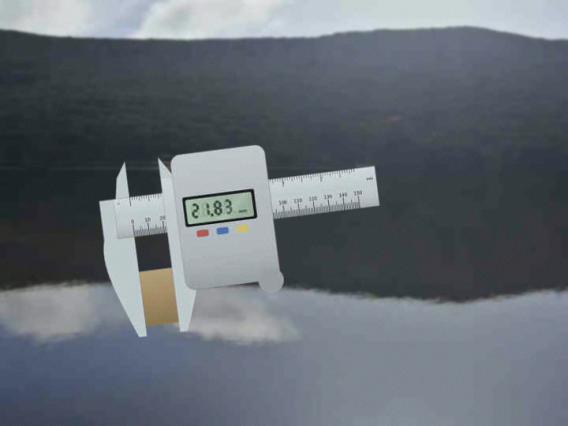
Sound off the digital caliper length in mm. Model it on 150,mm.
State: 21.83,mm
